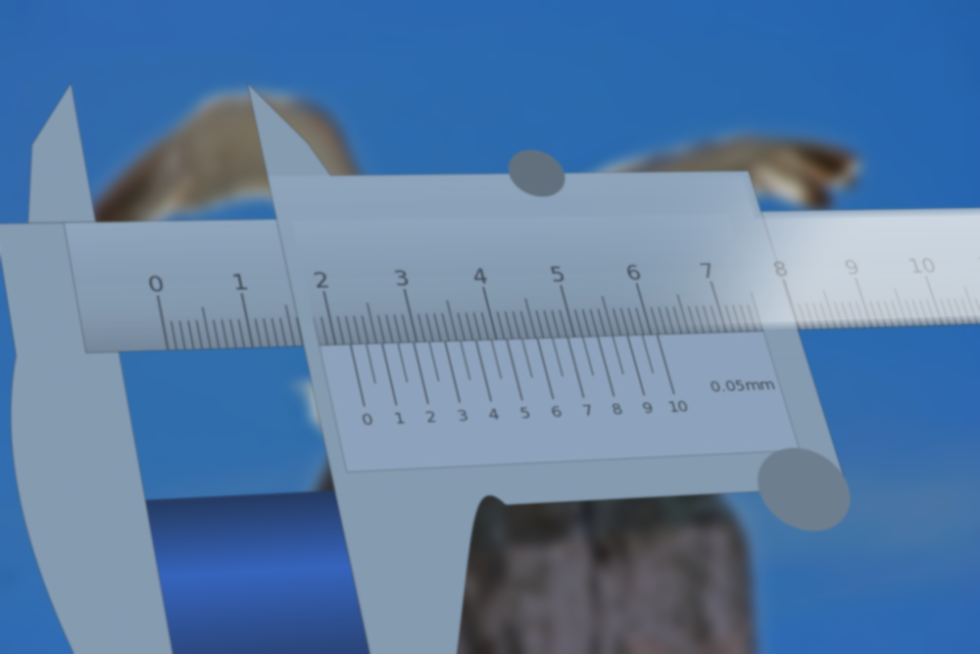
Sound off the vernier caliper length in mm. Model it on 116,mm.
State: 21.8,mm
